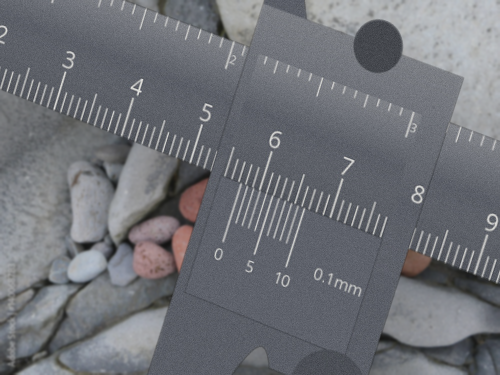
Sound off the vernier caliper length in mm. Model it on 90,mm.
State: 57.4,mm
